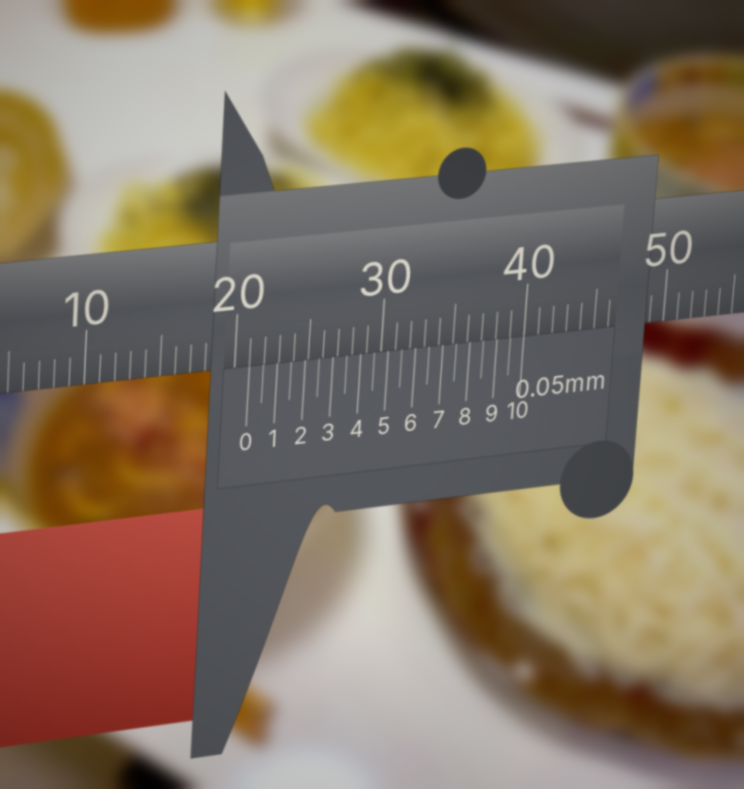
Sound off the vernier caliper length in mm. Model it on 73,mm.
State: 21.0,mm
